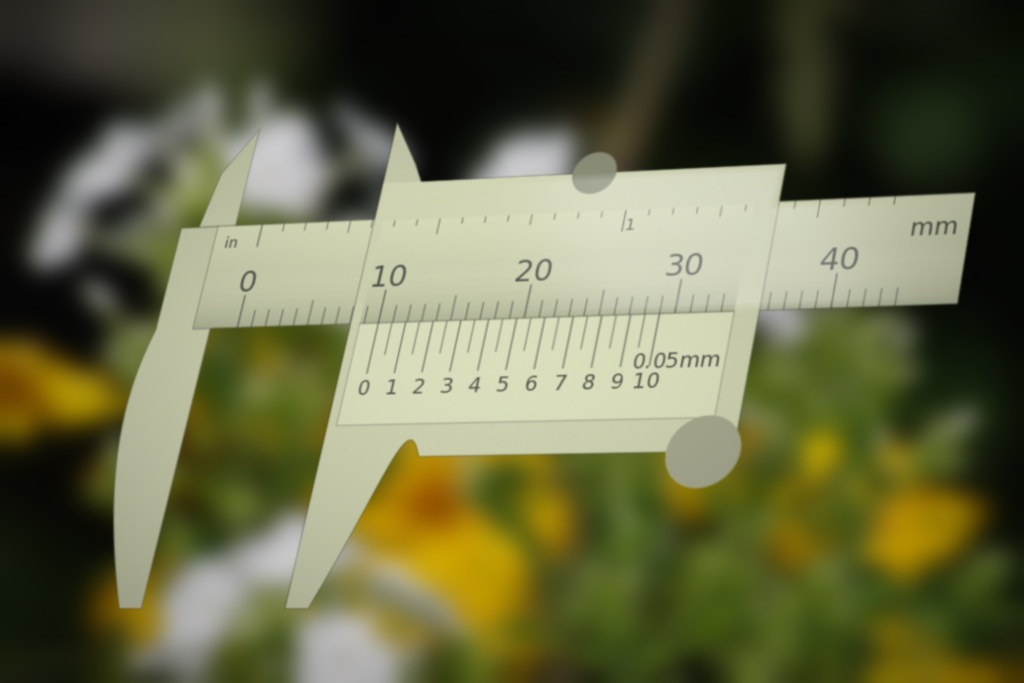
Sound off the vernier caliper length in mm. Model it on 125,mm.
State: 10.0,mm
